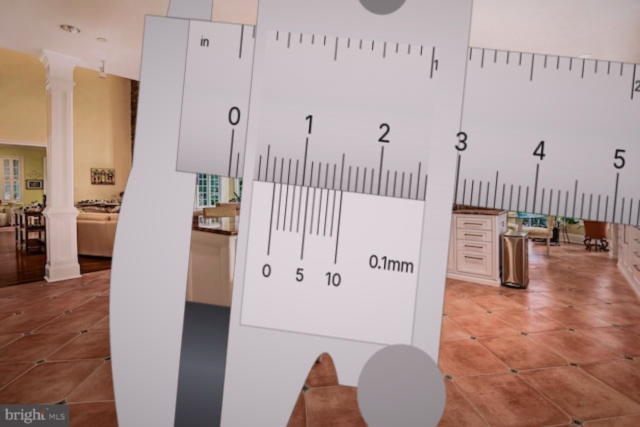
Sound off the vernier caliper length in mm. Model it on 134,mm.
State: 6.2,mm
